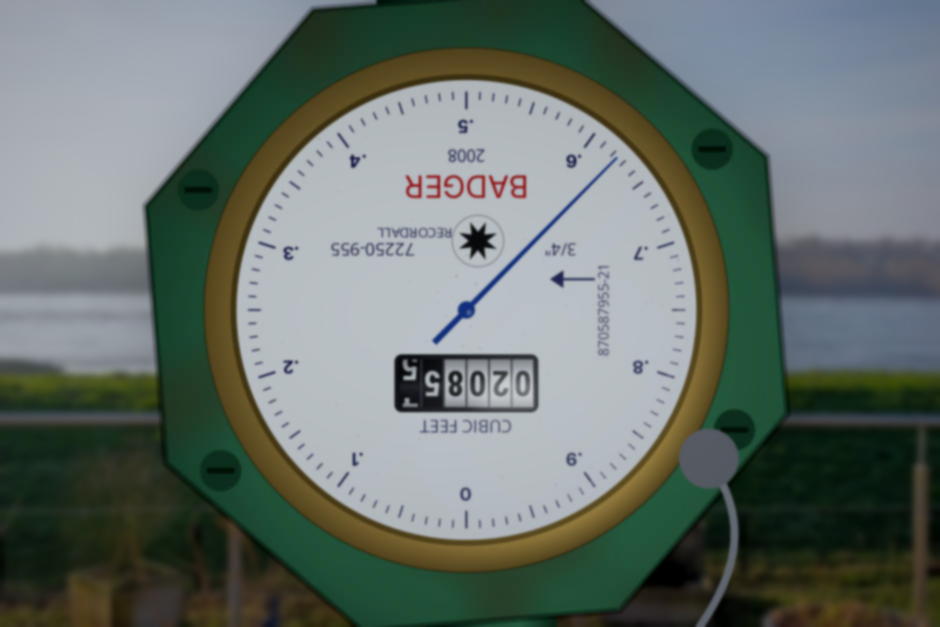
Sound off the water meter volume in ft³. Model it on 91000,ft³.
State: 20854.62,ft³
